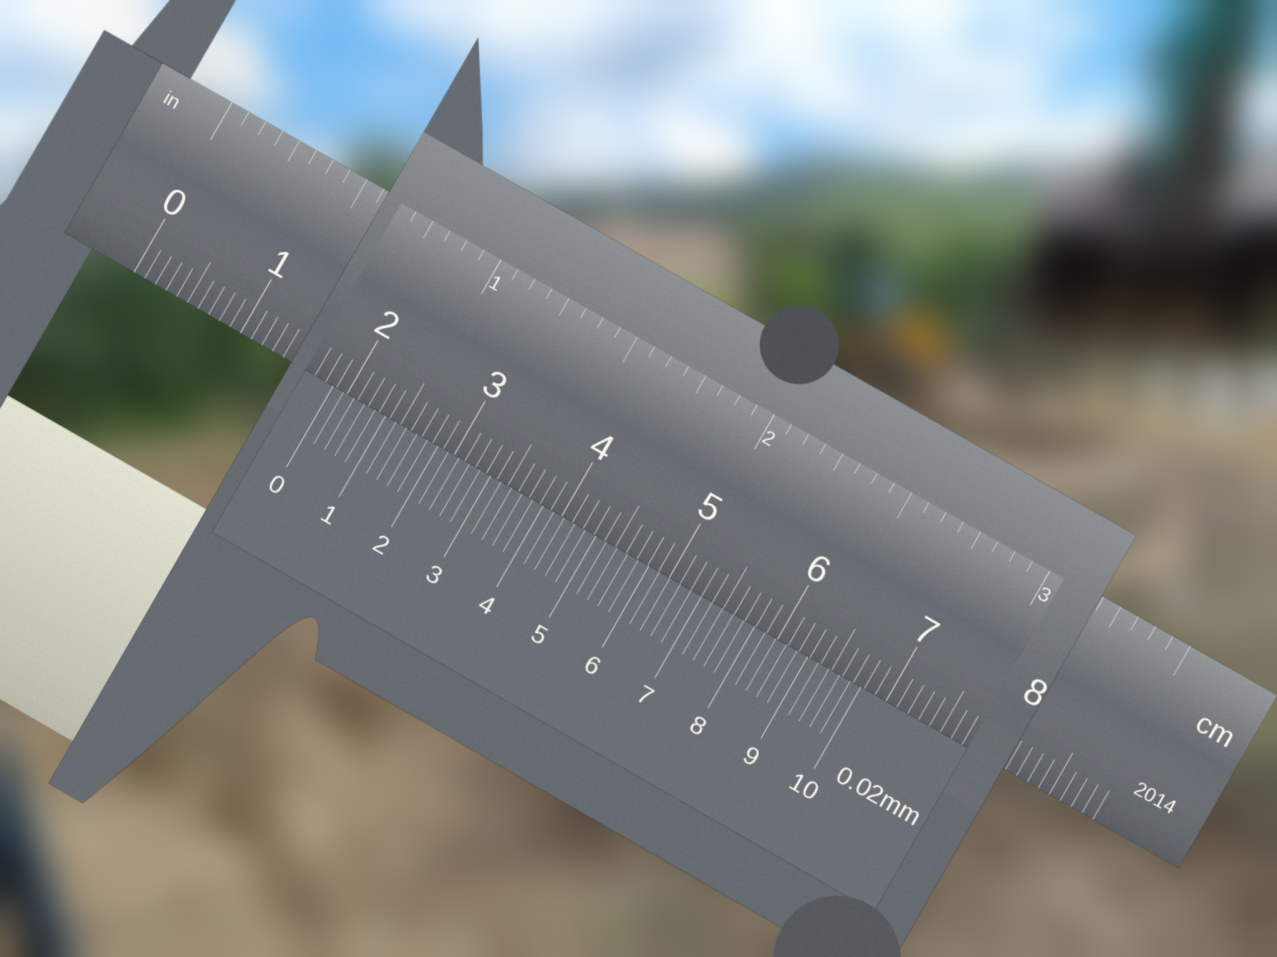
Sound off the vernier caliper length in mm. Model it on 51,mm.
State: 18.7,mm
